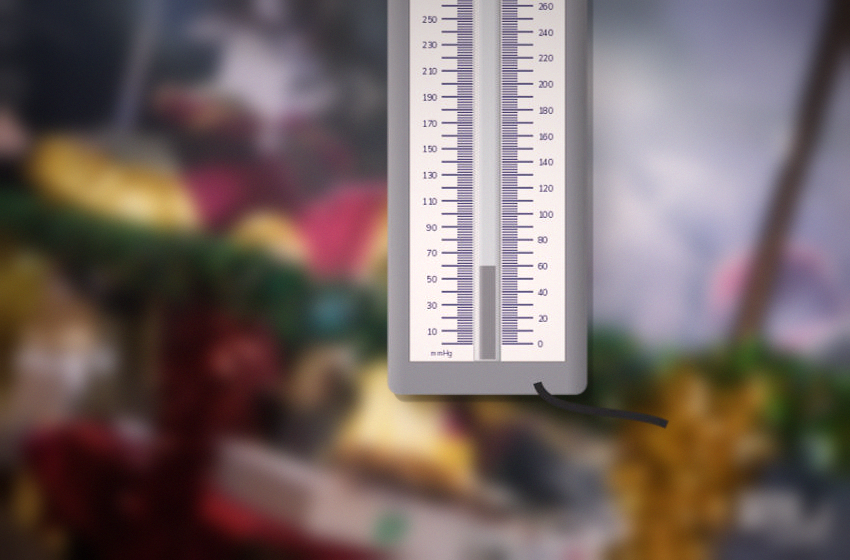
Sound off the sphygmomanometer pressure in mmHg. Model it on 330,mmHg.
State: 60,mmHg
